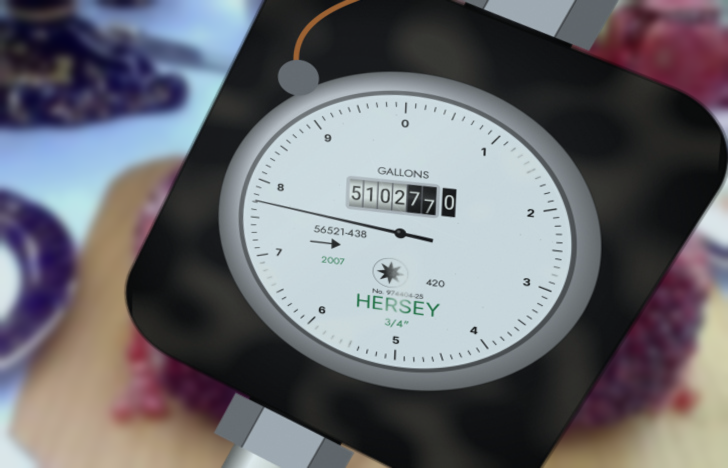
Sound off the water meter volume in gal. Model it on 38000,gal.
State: 5102767.7,gal
